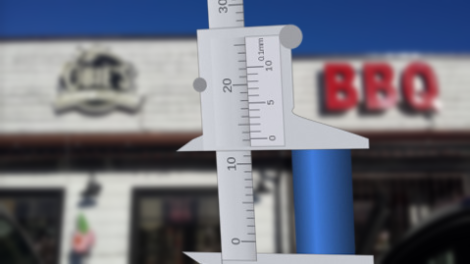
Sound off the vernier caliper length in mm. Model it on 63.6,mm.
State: 13.2,mm
